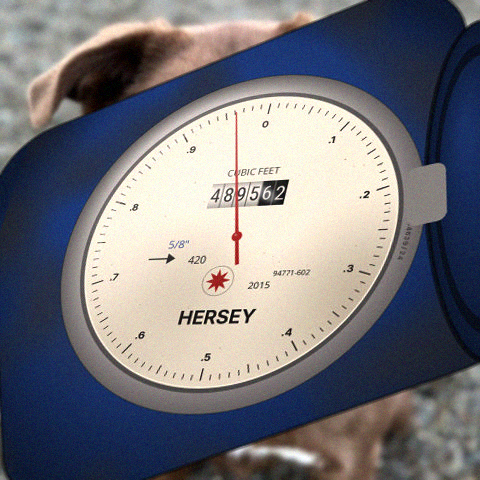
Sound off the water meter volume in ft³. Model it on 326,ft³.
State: 489561.96,ft³
